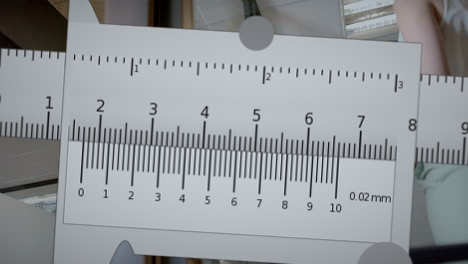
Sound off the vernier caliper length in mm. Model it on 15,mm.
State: 17.0,mm
